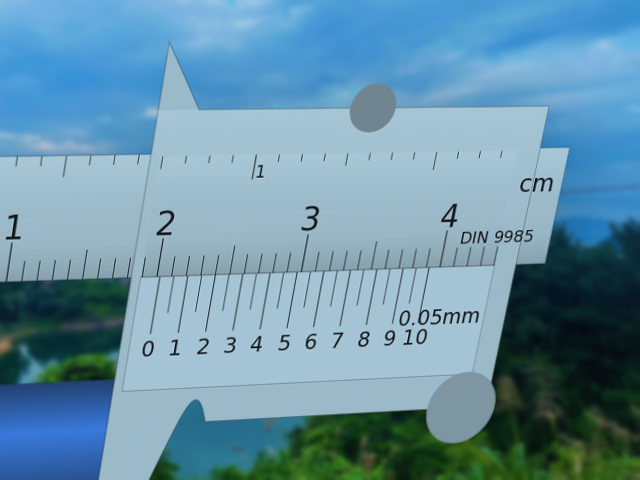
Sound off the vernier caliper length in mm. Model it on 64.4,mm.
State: 20.2,mm
